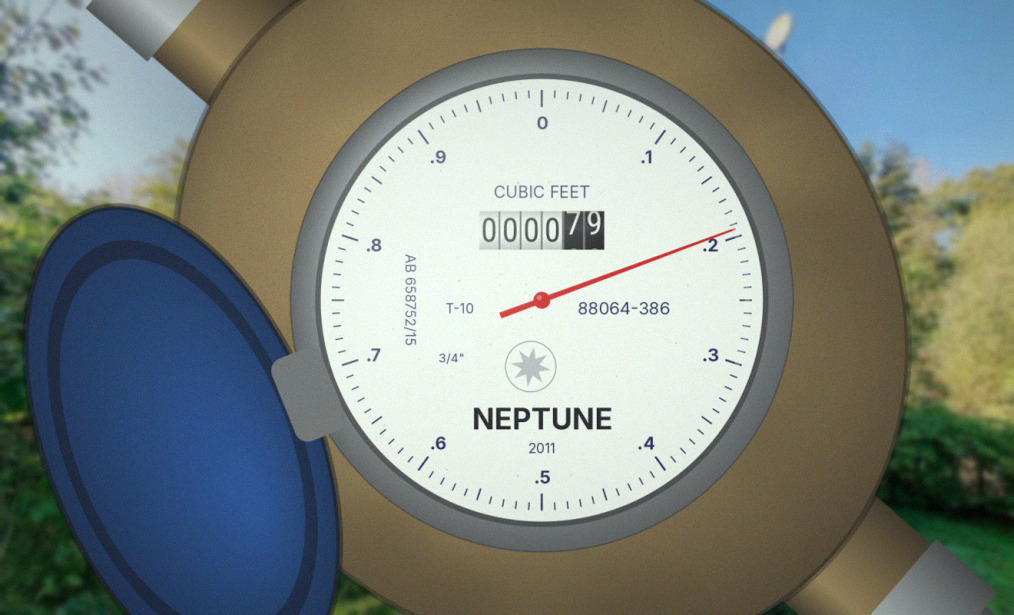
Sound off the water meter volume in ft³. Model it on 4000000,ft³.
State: 79.19,ft³
